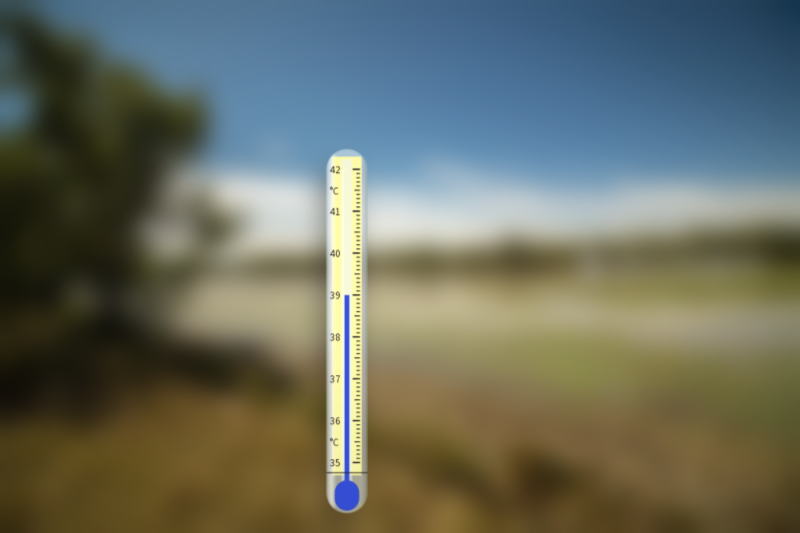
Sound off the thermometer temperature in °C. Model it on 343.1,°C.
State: 39,°C
